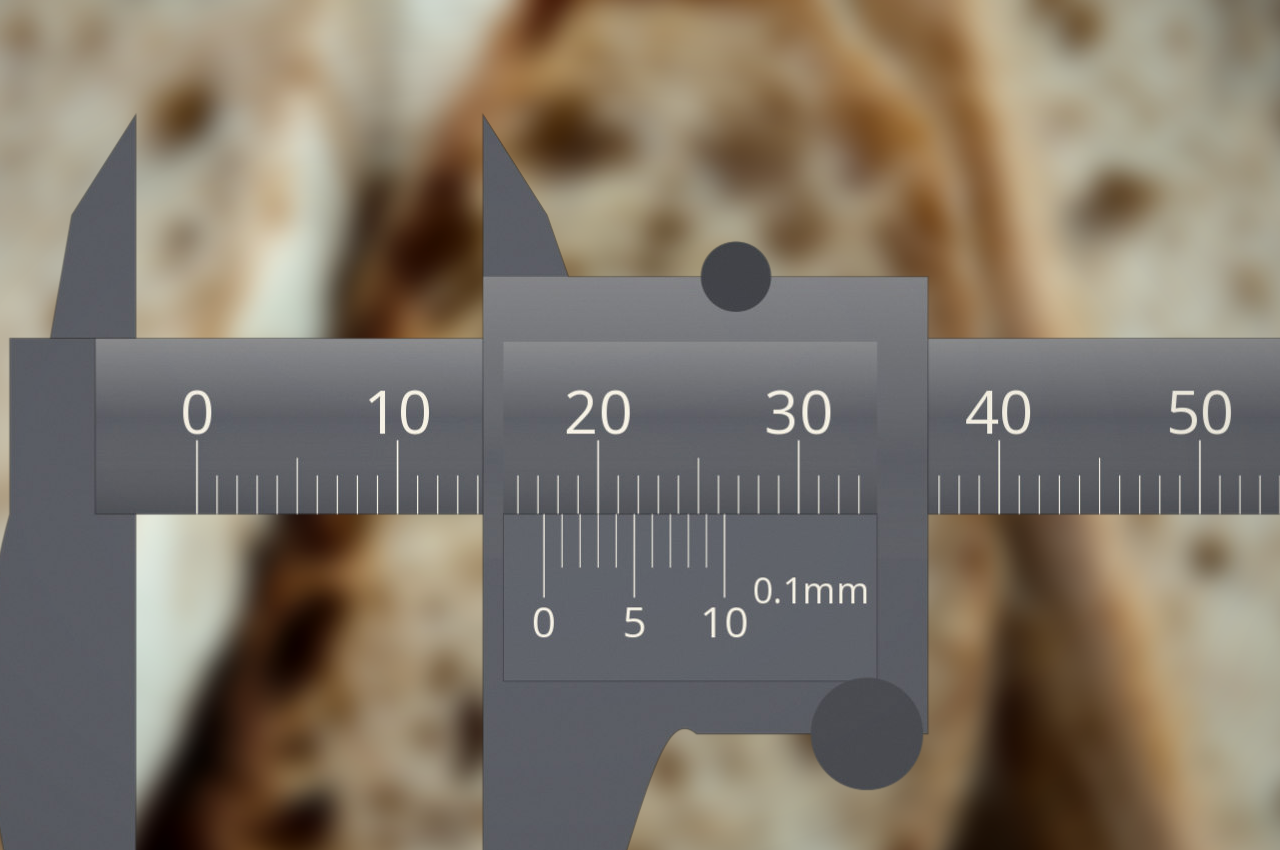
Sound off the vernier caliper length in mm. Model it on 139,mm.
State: 17.3,mm
